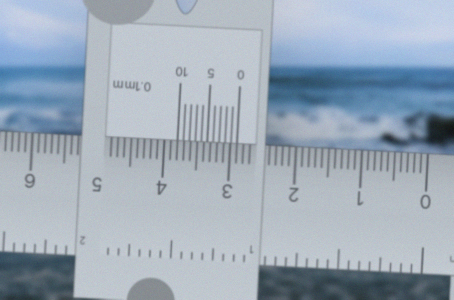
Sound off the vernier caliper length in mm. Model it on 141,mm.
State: 29.0,mm
